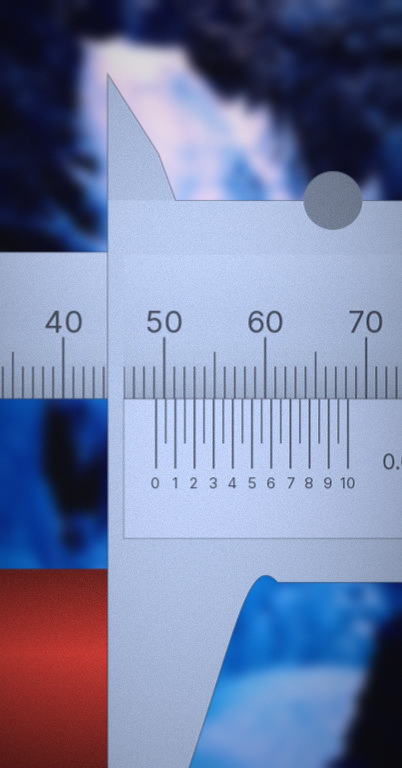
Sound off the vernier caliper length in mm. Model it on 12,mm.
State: 49.2,mm
